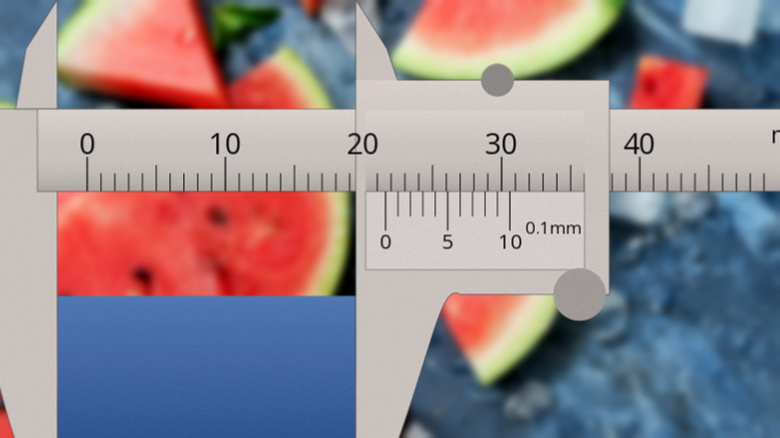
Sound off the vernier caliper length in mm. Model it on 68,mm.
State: 21.6,mm
